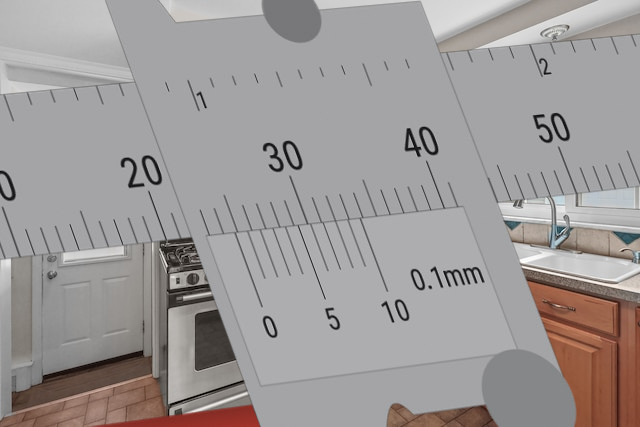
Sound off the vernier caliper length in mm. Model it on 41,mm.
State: 24.8,mm
